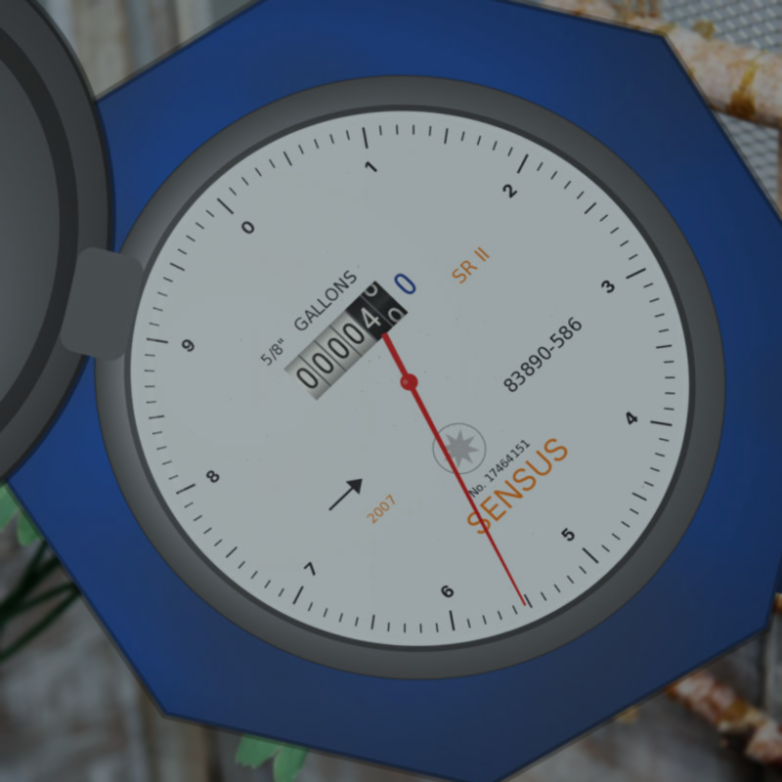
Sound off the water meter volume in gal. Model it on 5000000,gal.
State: 485.5,gal
